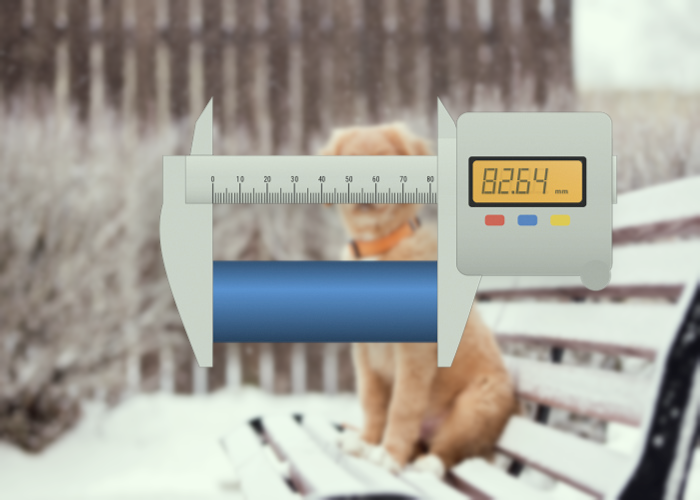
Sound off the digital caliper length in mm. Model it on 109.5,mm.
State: 82.64,mm
